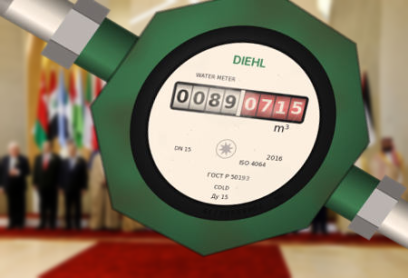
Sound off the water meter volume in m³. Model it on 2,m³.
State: 89.0715,m³
